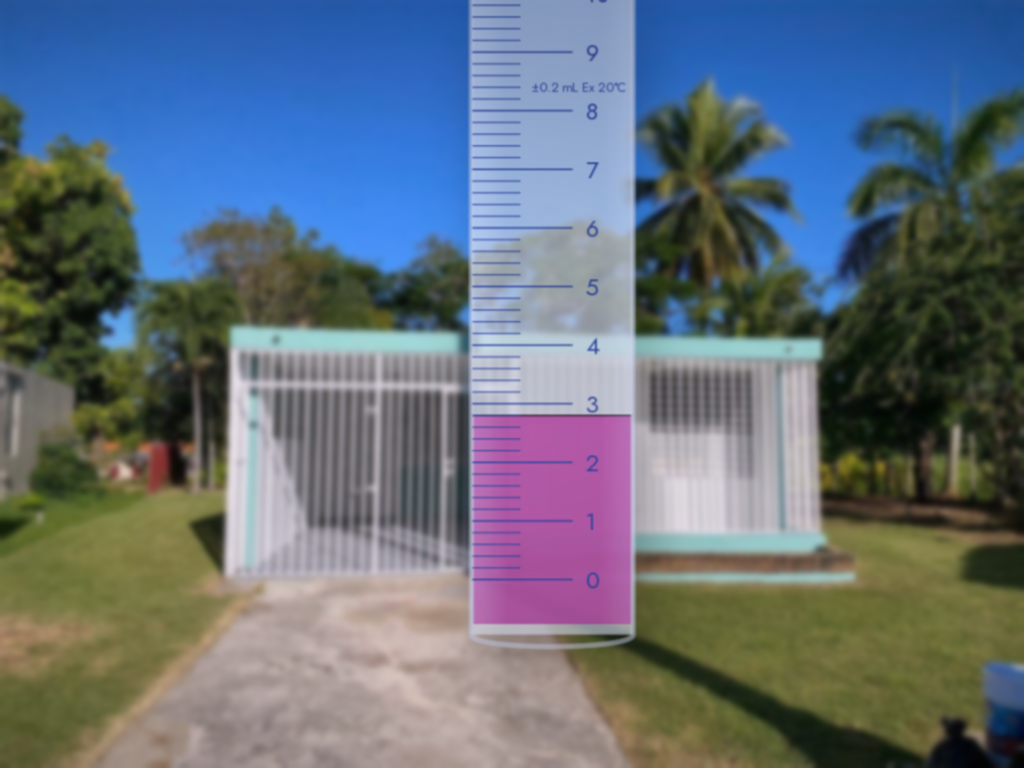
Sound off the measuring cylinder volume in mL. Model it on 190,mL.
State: 2.8,mL
